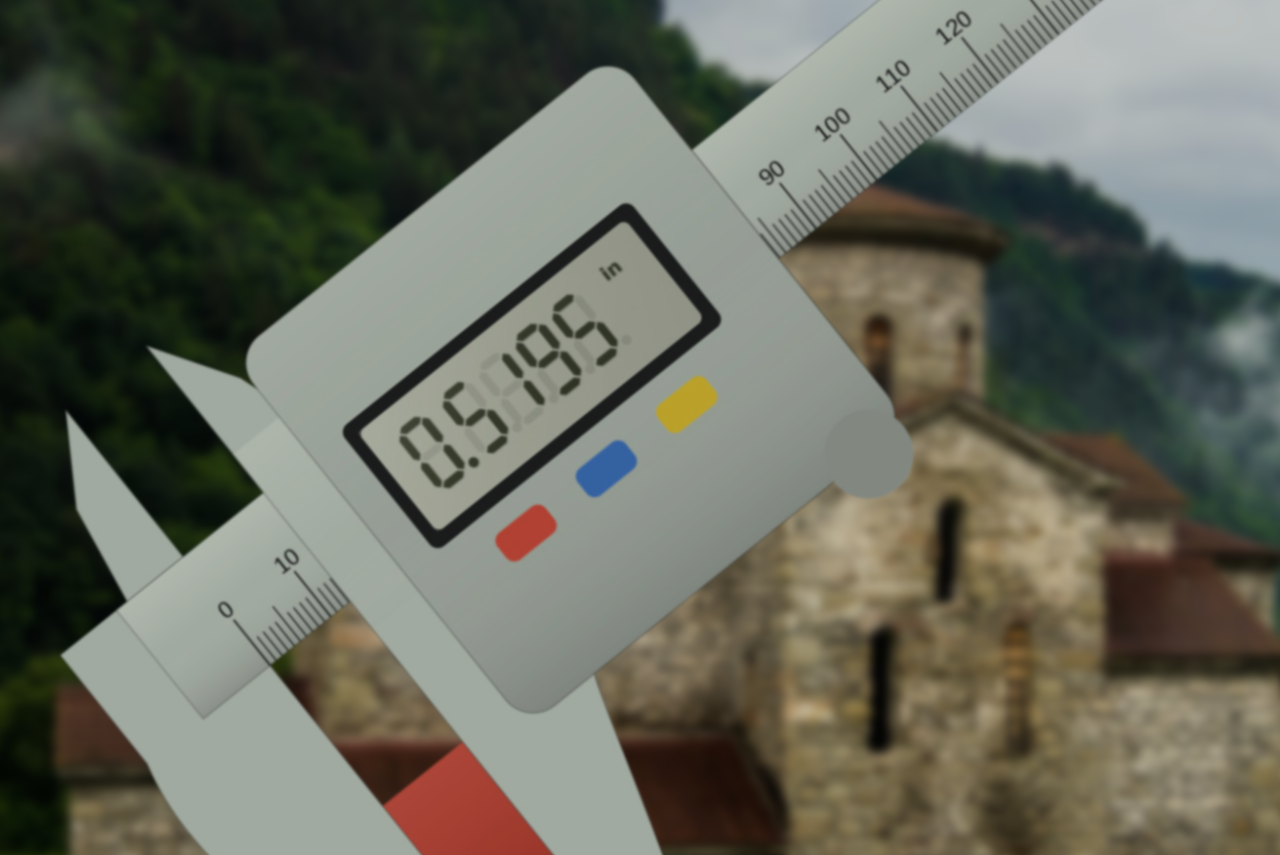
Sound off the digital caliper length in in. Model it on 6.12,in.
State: 0.5195,in
